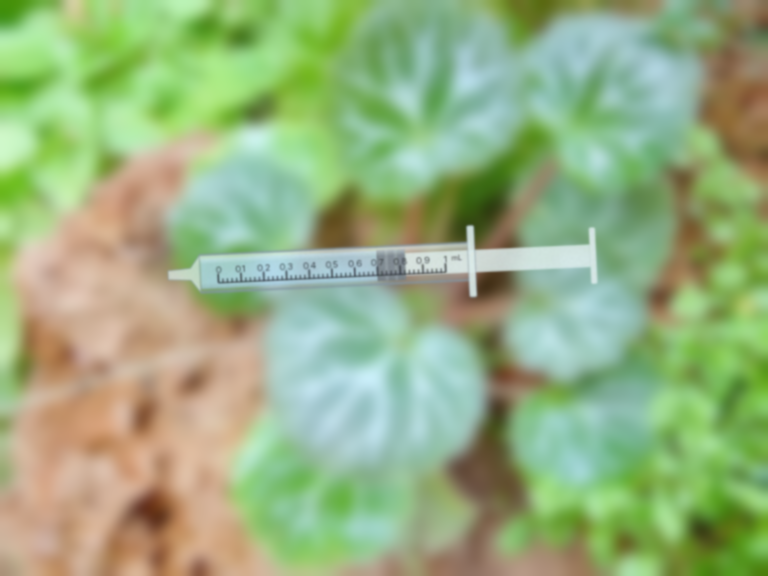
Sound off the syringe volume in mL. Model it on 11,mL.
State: 0.7,mL
